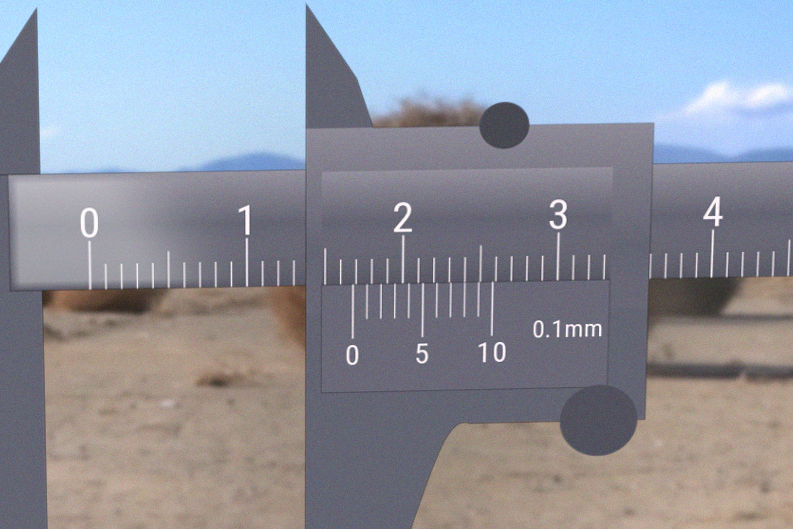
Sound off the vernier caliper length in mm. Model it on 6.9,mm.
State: 16.8,mm
